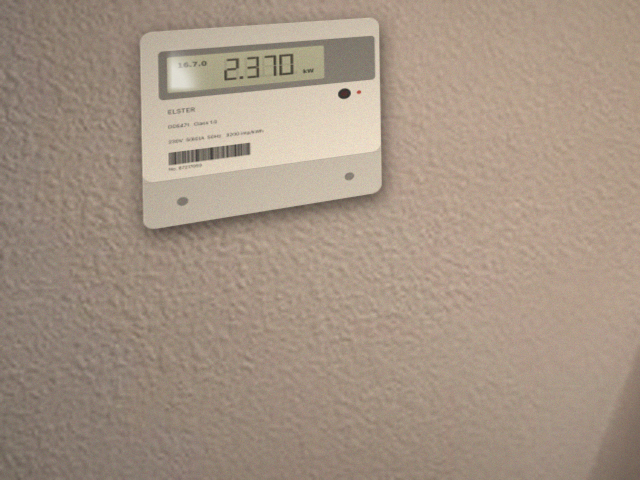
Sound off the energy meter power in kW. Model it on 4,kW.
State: 2.370,kW
